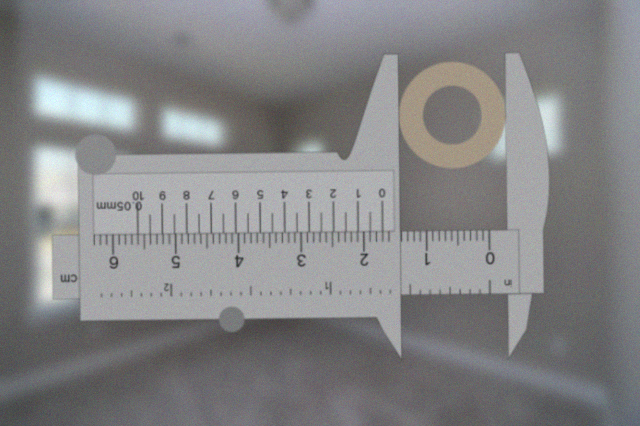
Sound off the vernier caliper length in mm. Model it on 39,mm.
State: 17.0,mm
